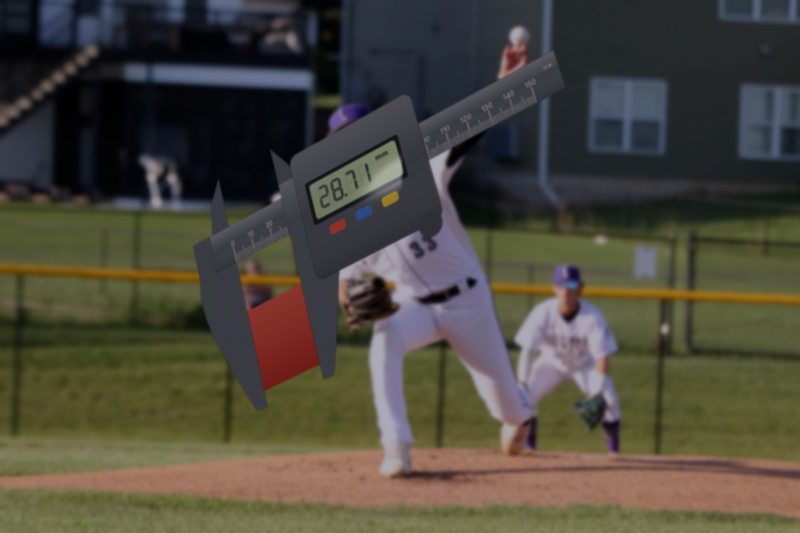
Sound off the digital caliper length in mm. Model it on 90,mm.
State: 28.71,mm
